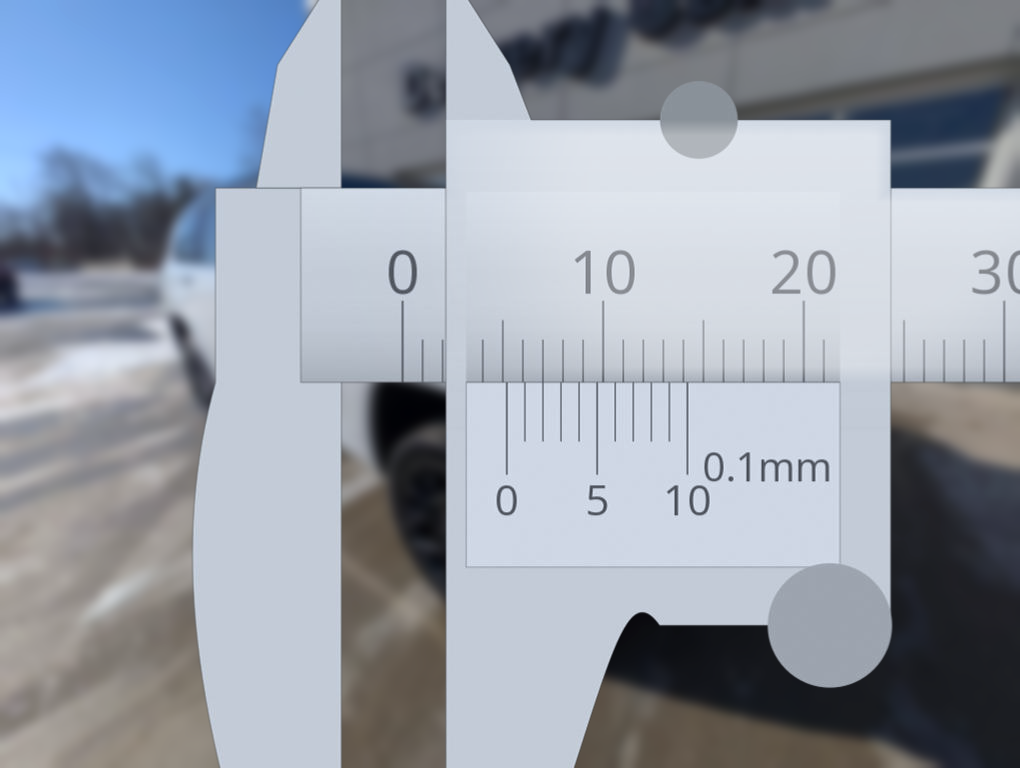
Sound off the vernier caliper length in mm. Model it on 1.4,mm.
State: 5.2,mm
